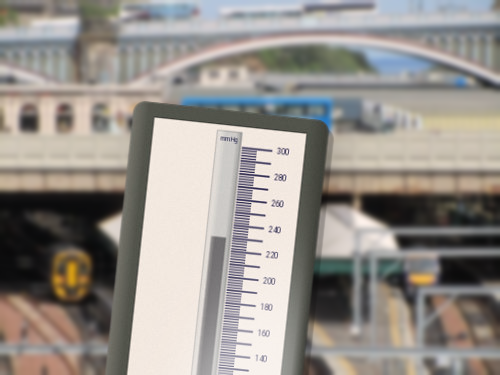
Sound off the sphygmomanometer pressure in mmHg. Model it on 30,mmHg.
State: 230,mmHg
